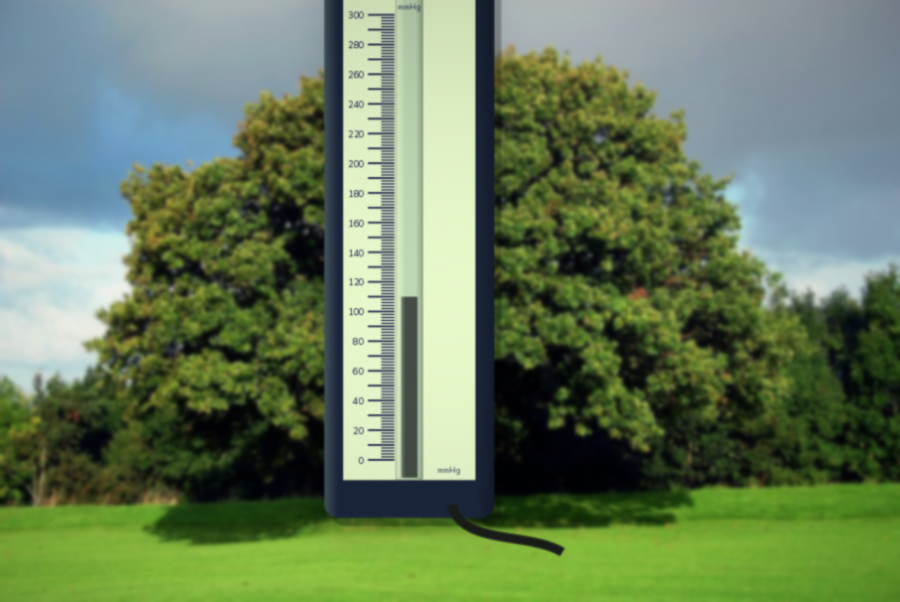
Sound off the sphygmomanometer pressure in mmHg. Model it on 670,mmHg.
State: 110,mmHg
